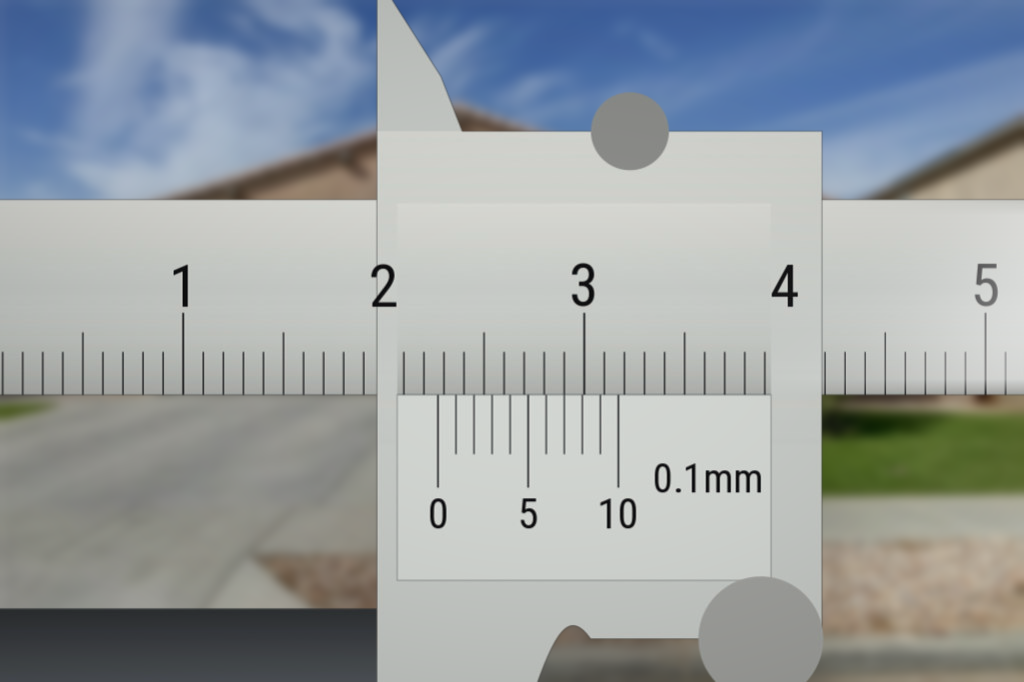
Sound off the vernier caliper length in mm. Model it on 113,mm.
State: 22.7,mm
